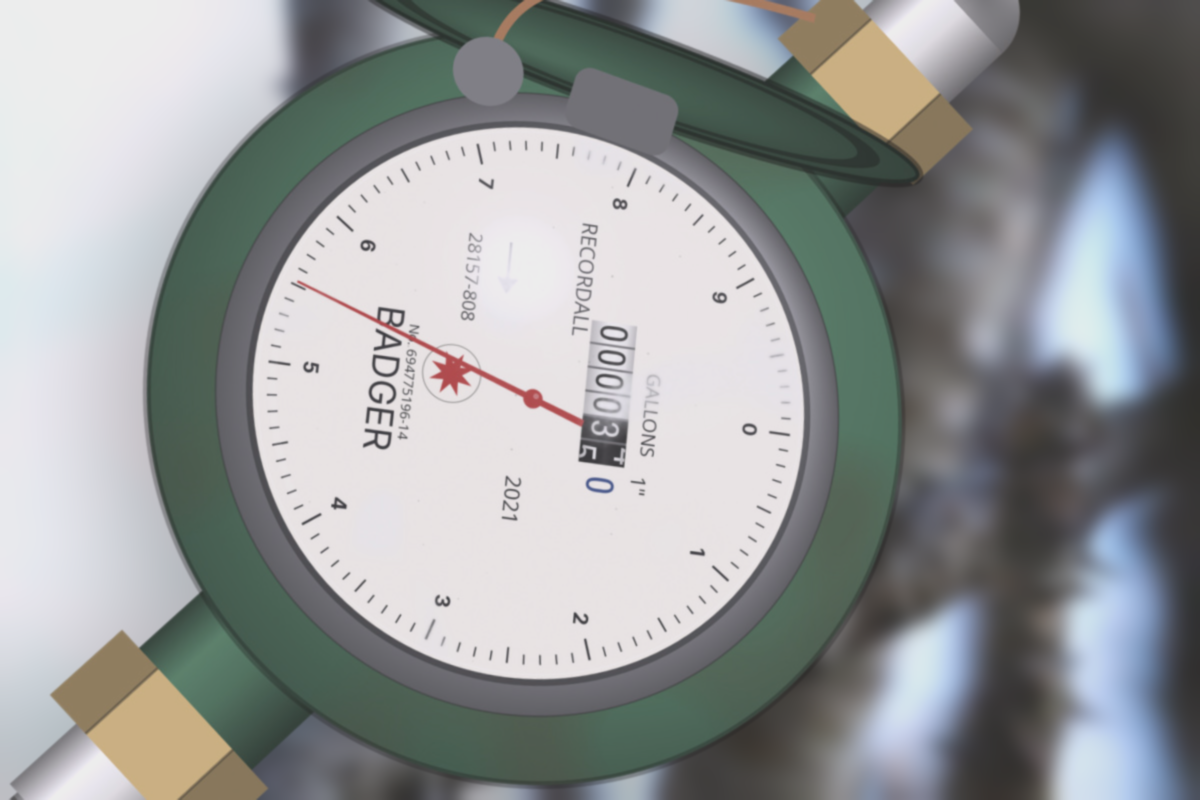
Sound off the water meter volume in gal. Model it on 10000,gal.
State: 345.5,gal
